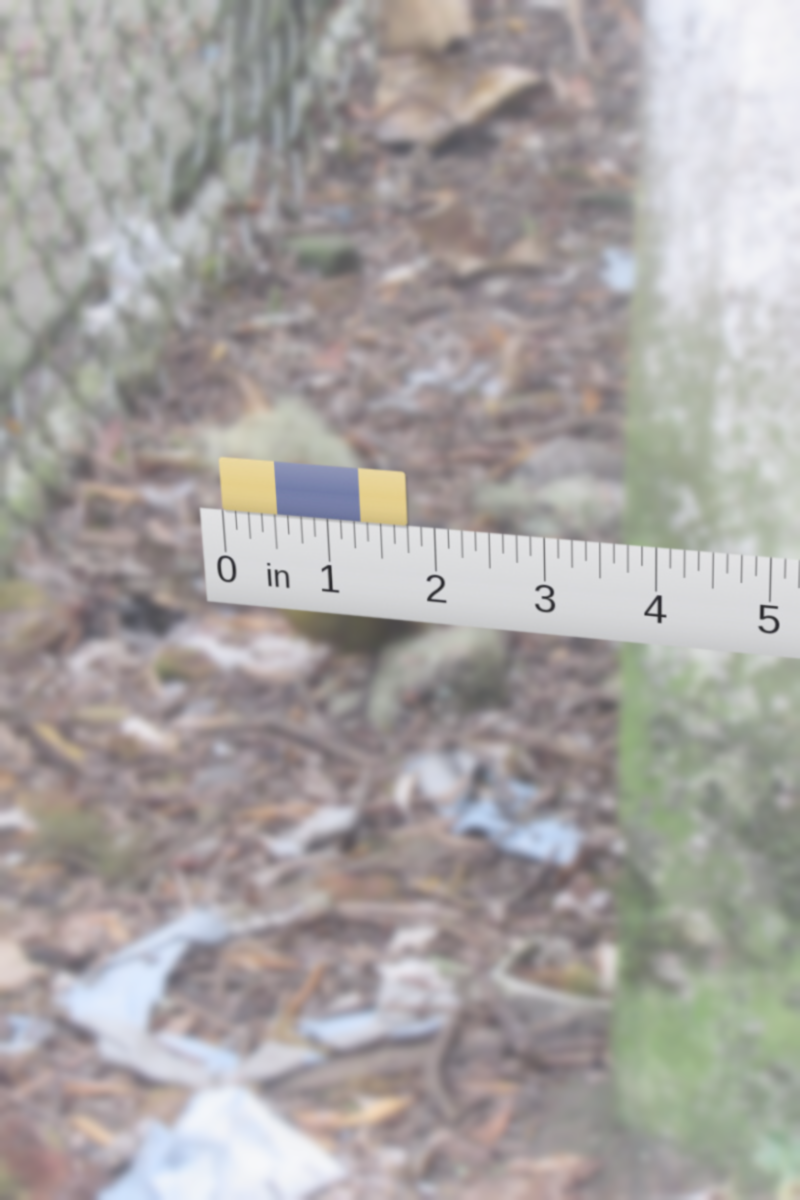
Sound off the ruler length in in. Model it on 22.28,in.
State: 1.75,in
